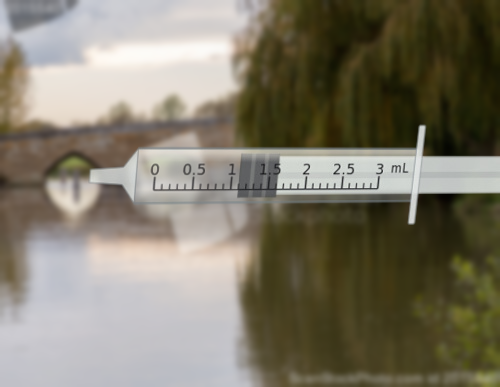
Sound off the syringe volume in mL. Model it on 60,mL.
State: 1.1,mL
